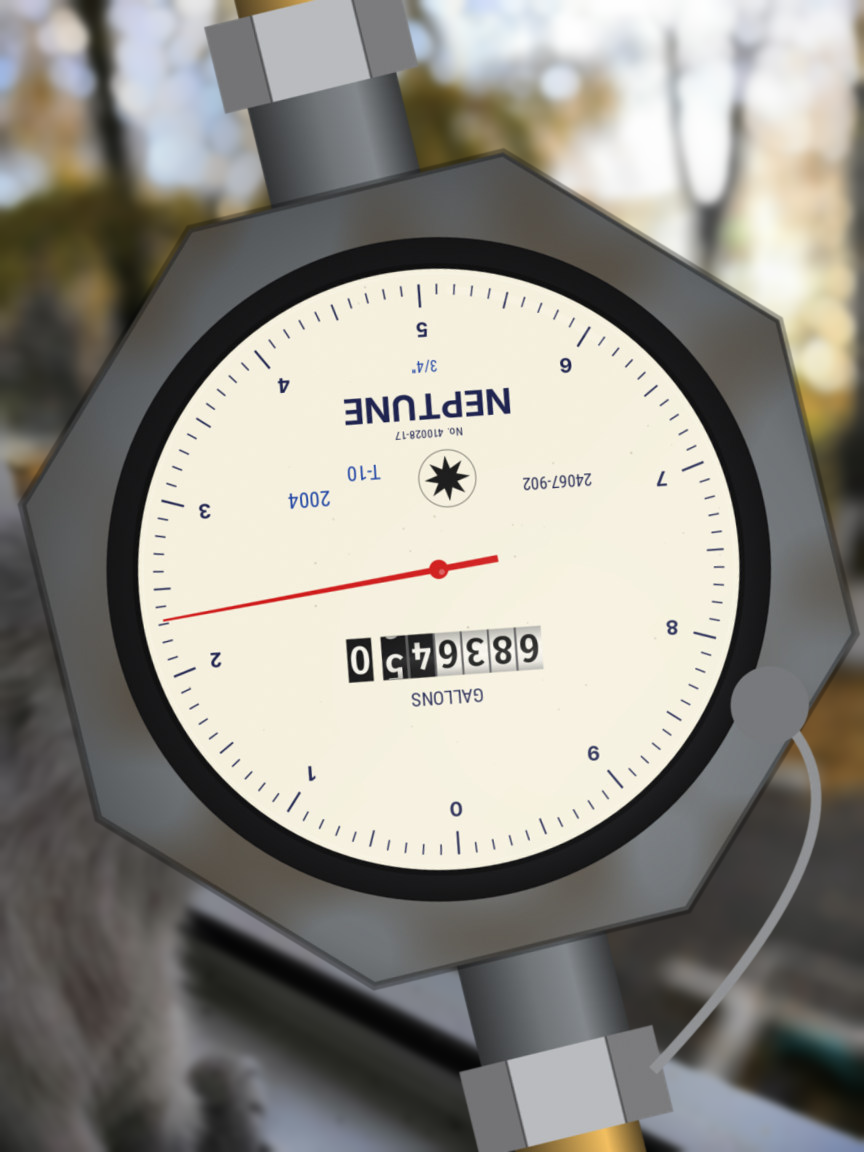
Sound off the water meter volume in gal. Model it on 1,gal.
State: 6836452.3,gal
